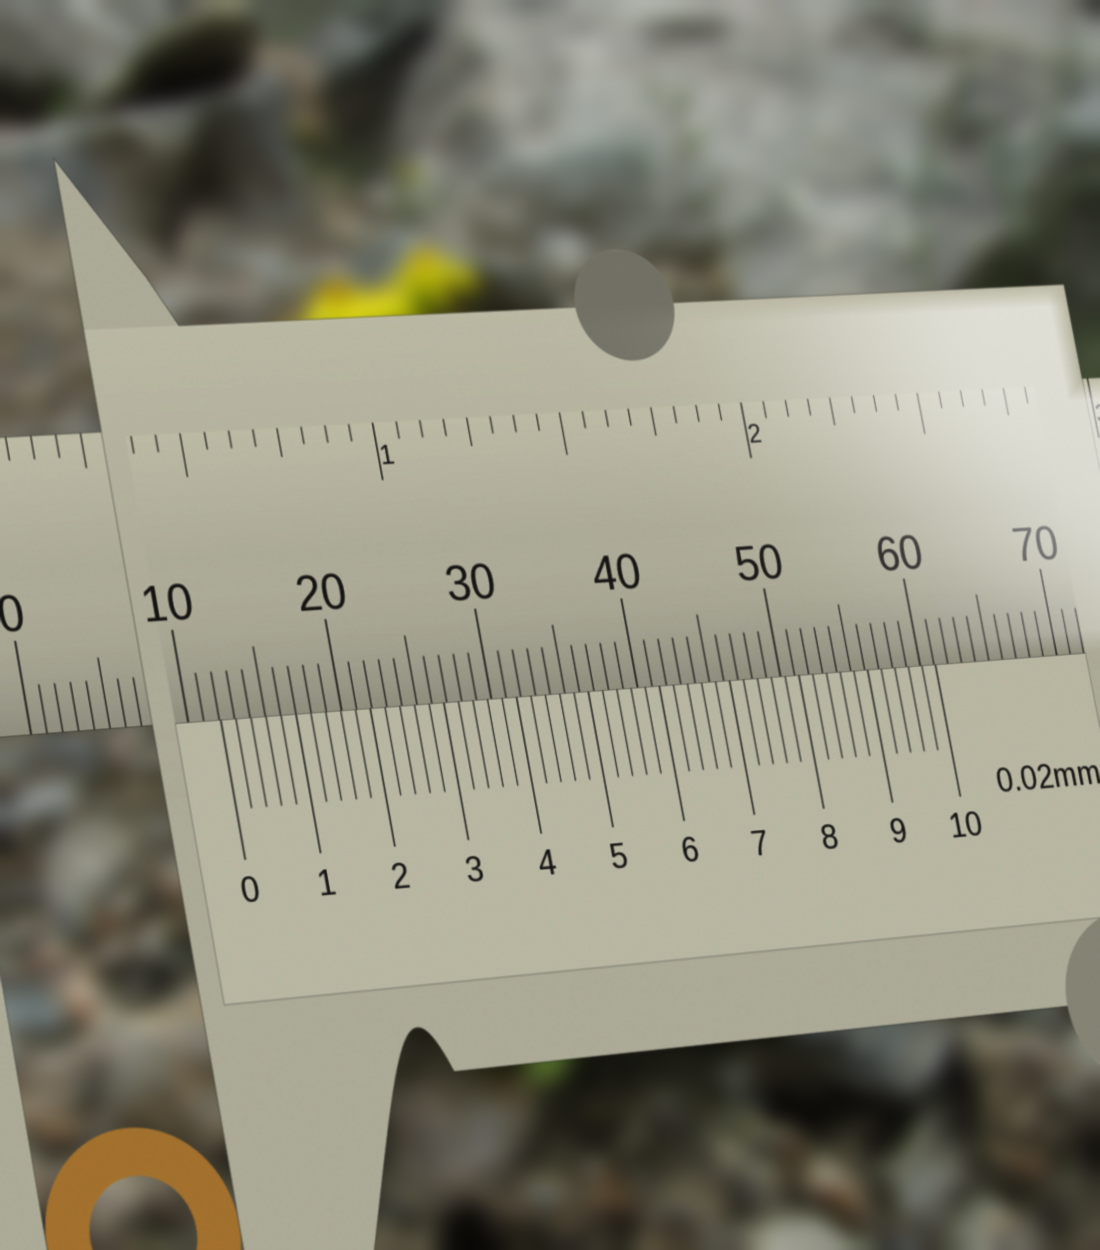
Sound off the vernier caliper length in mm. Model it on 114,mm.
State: 12.1,mm
